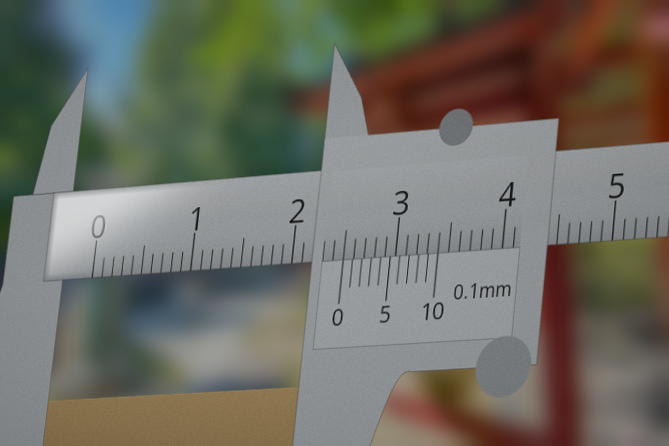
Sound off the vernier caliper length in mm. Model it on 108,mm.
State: 25.0,mm
